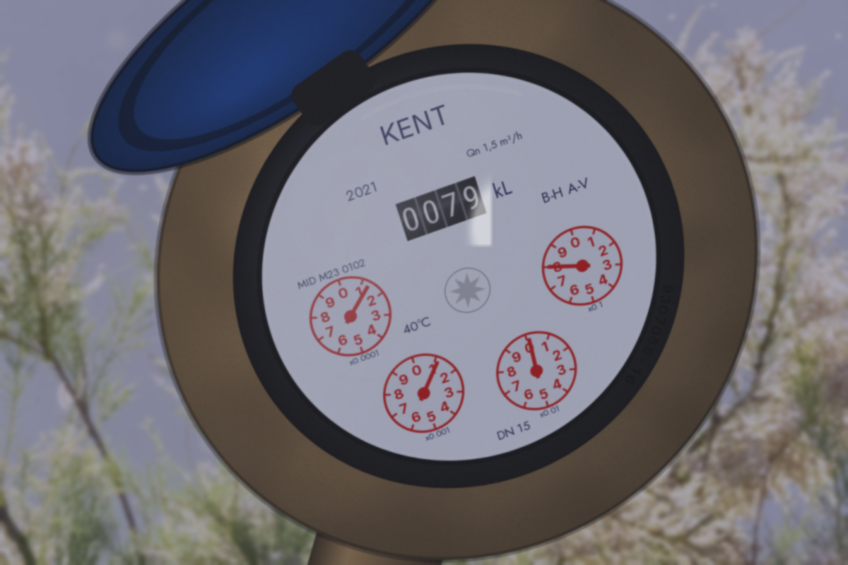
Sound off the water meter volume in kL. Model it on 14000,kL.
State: 79.8011,kL
